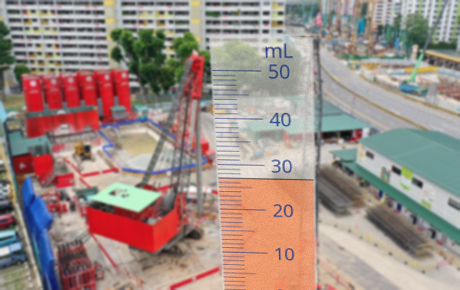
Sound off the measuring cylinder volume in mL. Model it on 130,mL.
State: 27,mL
